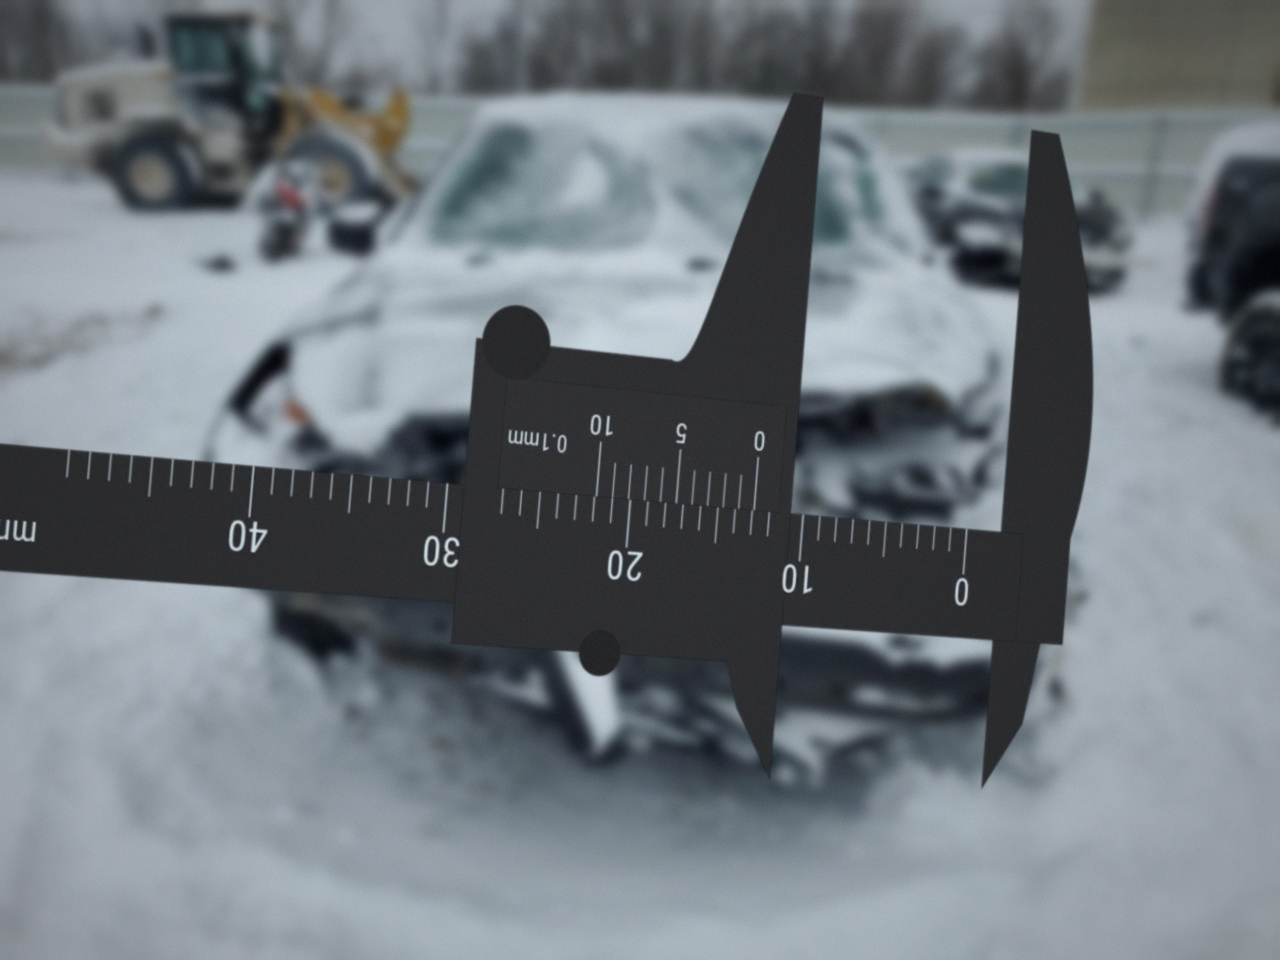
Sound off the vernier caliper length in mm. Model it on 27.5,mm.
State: 12.9,mm
